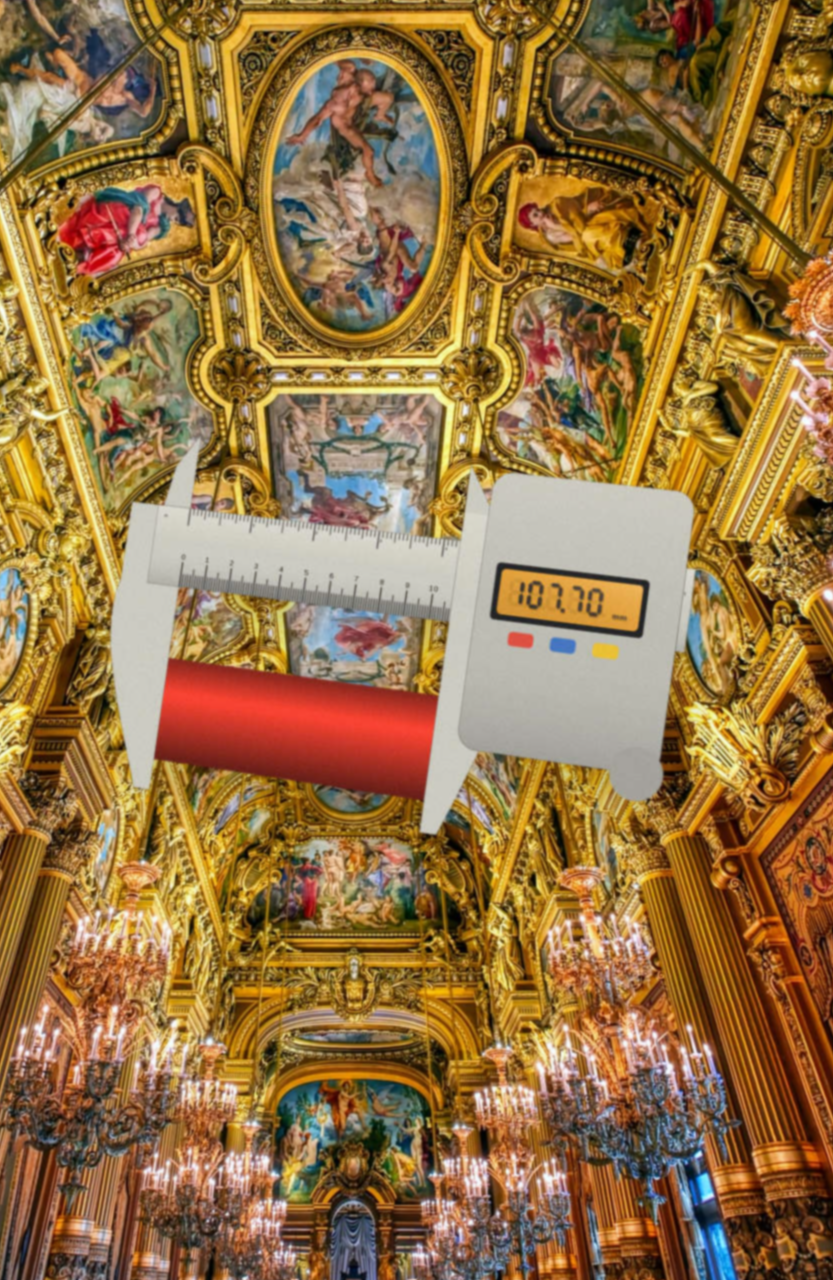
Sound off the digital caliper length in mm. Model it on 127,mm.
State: 107.70,mm
